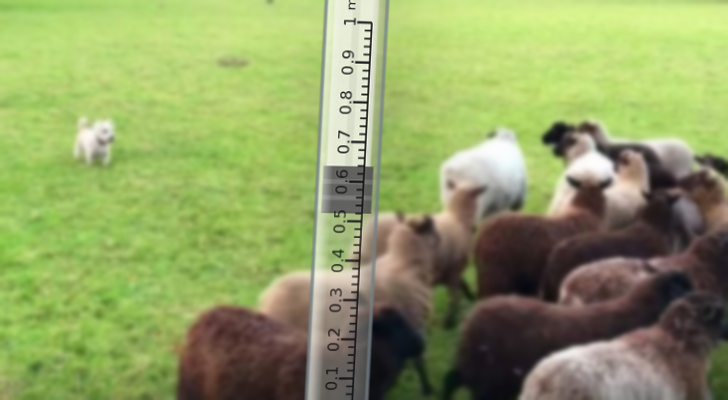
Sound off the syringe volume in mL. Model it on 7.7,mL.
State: 0.52,mL
